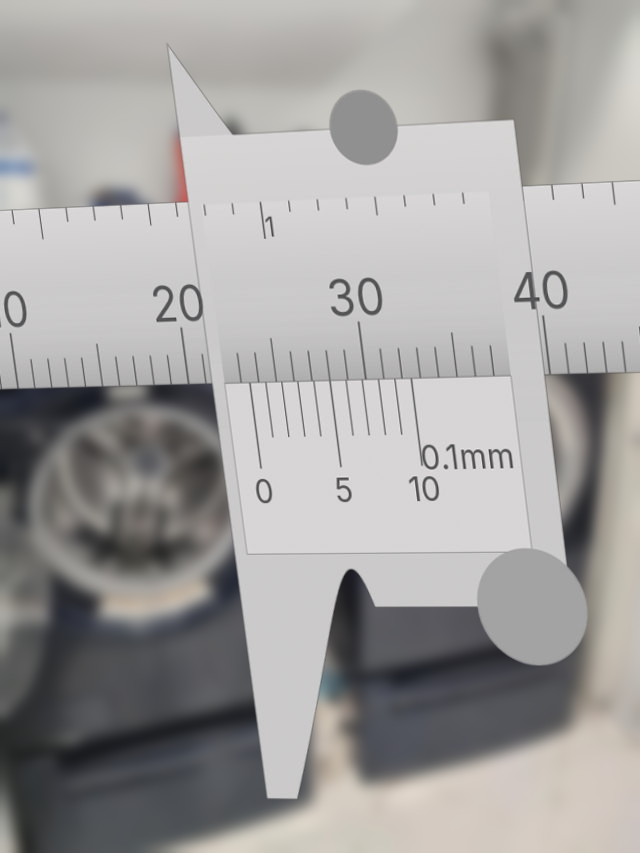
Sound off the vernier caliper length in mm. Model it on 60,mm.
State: 23.5,mm
